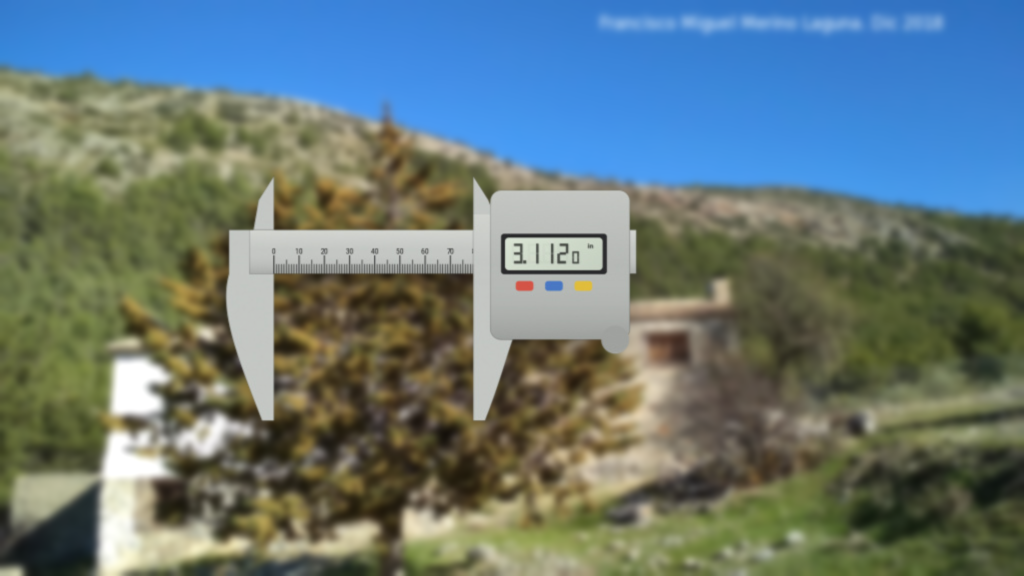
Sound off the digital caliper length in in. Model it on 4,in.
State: 3.1120,in
